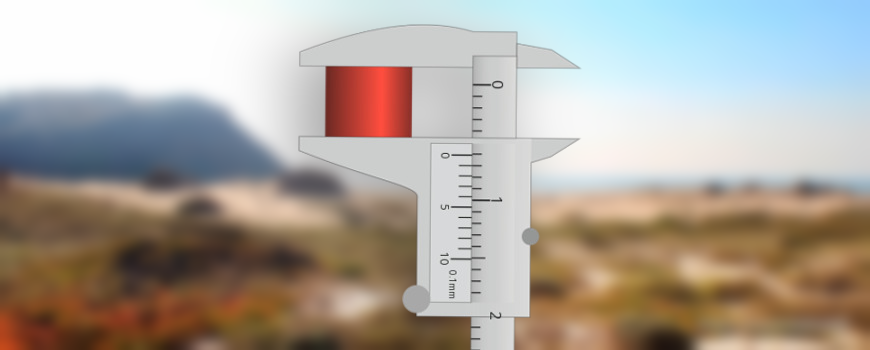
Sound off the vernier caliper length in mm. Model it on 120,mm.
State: 6.1,mm
